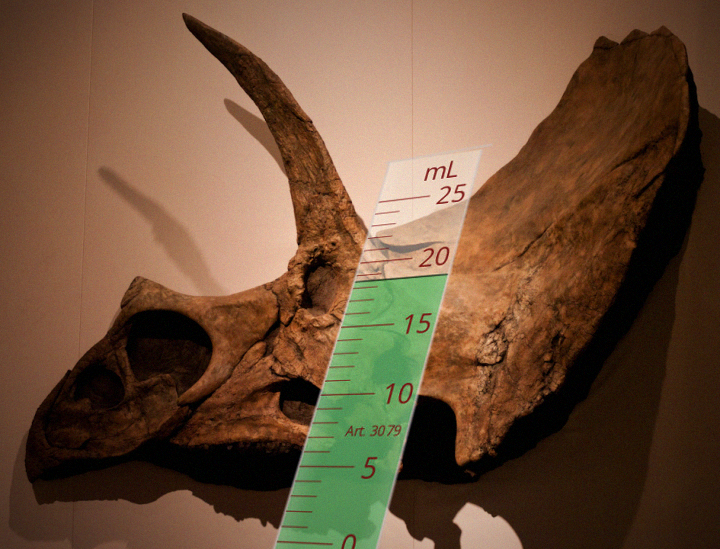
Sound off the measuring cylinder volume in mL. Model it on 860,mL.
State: 18.5,mL
